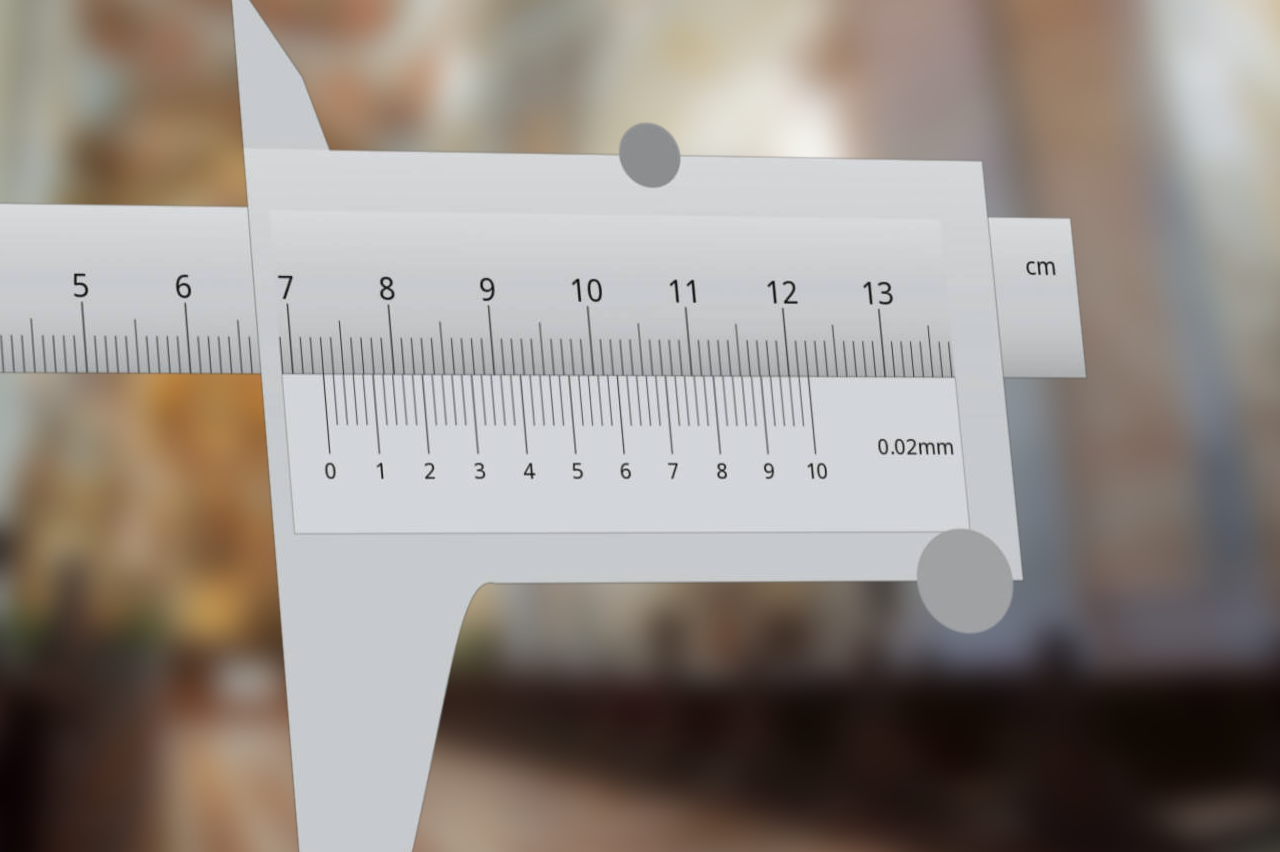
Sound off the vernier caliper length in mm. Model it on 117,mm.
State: 73.0,mm
